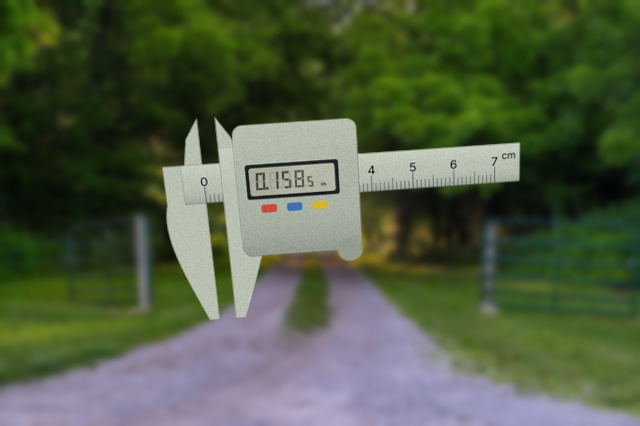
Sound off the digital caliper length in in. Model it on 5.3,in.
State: 0.1585,in
